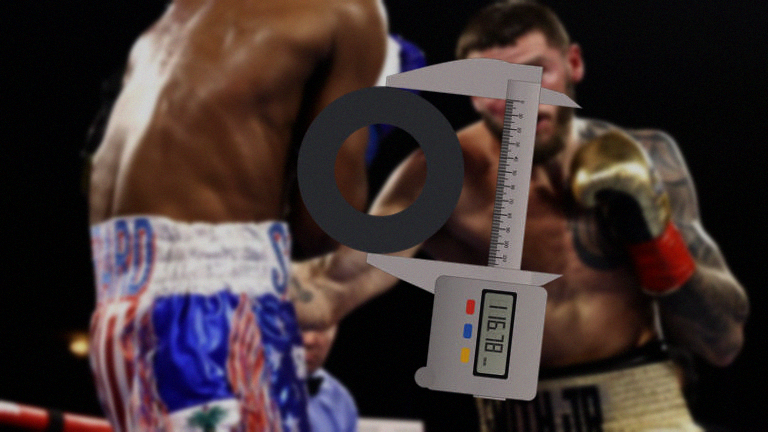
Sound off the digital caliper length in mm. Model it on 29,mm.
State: 116.78,mm
